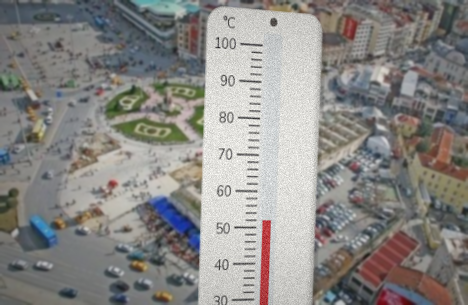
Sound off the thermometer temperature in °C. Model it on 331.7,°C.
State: 52,°C
